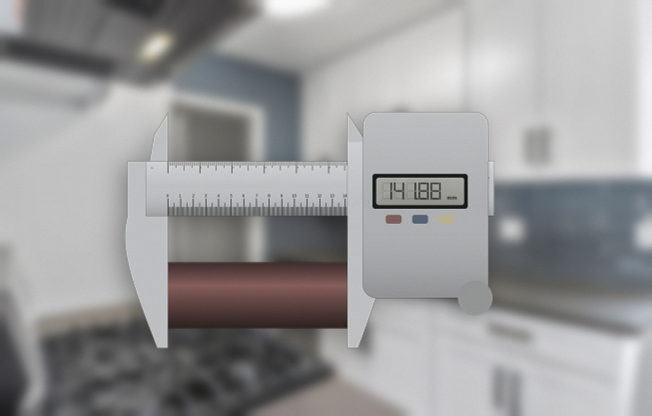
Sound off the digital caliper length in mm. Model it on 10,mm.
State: 141.88,mm
